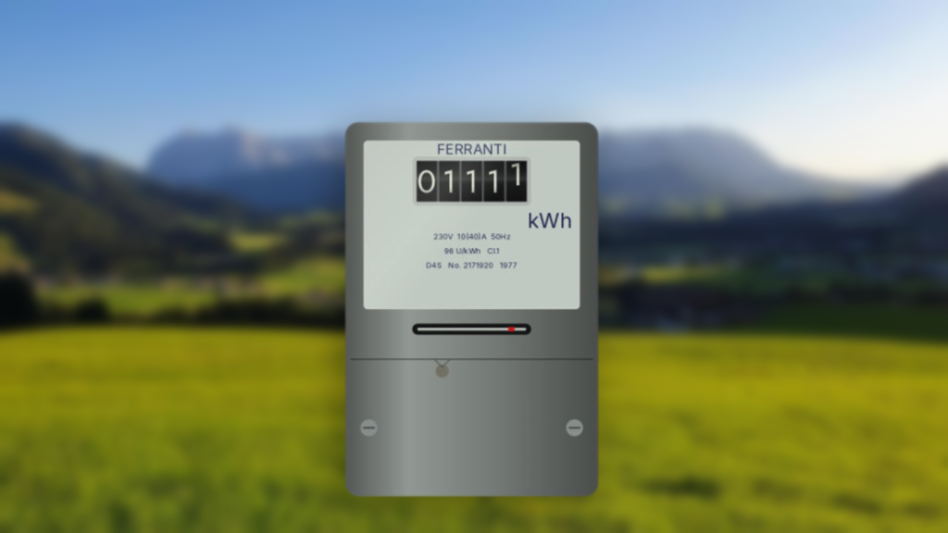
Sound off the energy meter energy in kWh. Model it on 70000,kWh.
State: 1111,kWh
